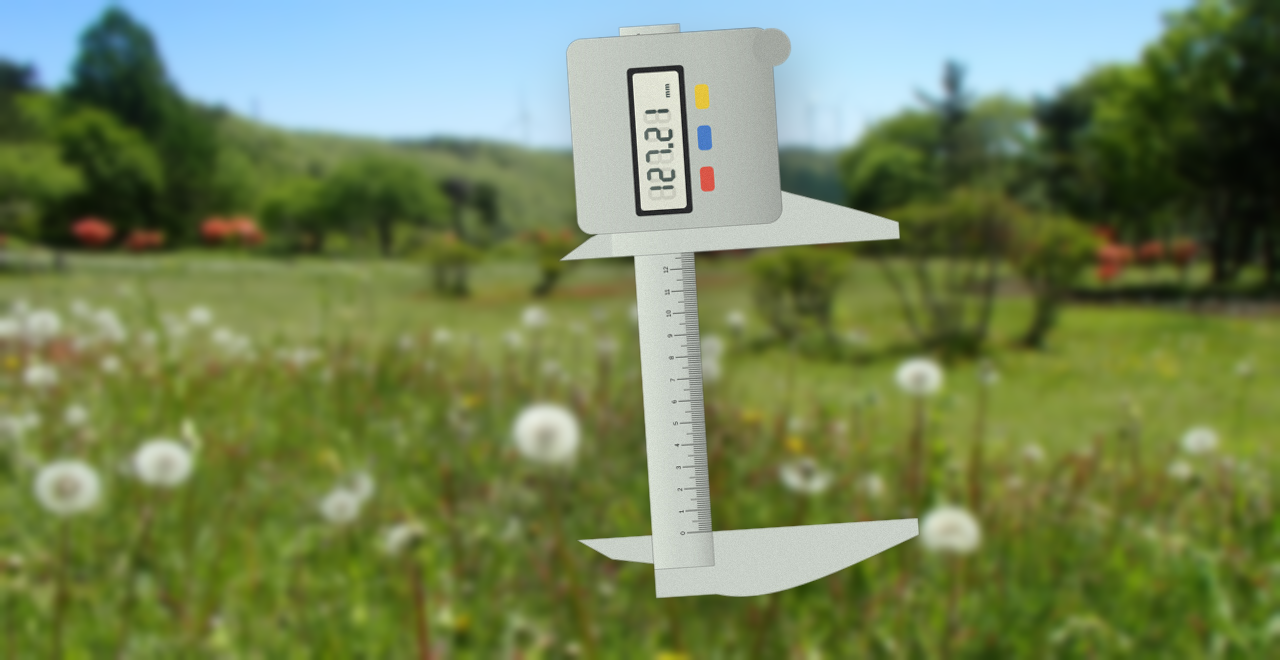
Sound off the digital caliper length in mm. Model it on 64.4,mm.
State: 127.21,mm
